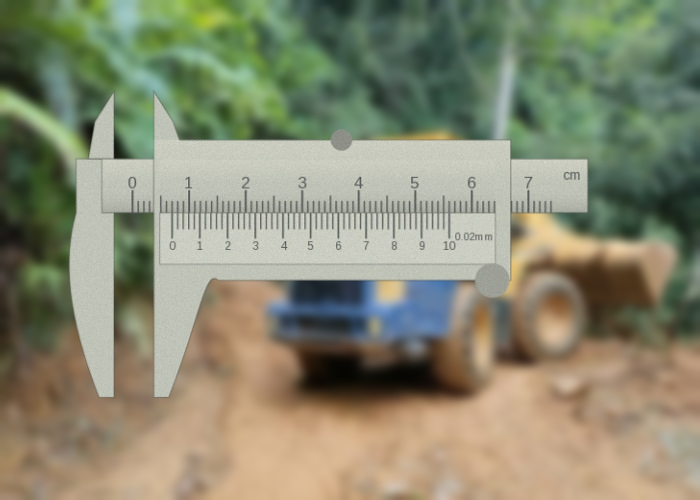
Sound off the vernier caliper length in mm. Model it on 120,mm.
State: 7.0,mm
